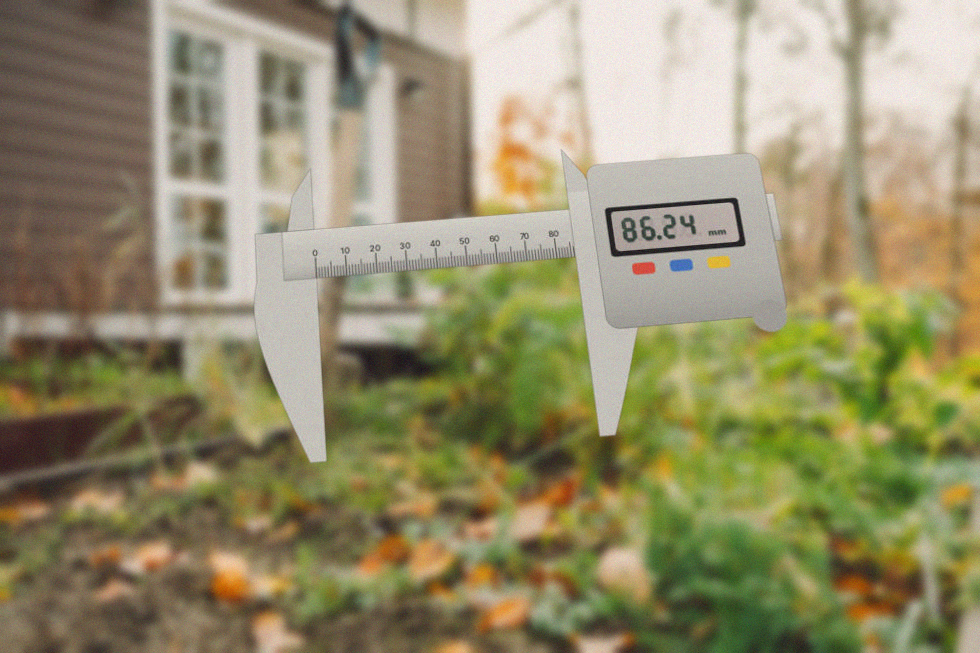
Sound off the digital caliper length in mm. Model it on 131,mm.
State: 86.24,mm
